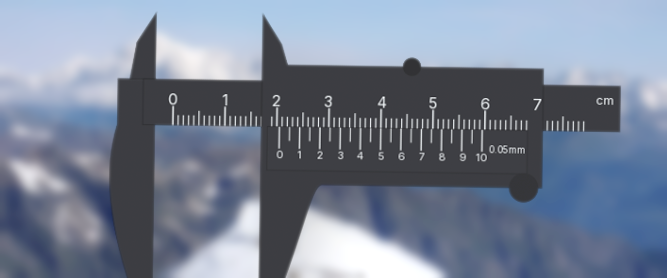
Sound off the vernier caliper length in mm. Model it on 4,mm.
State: 20.5,mm
